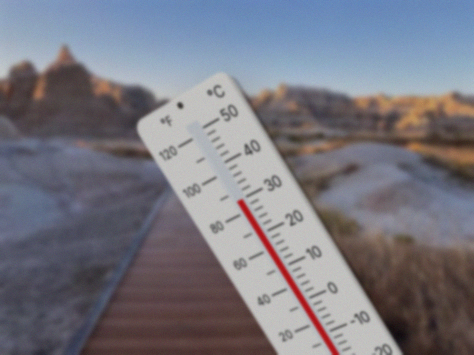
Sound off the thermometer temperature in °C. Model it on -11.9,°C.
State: 30,°C
